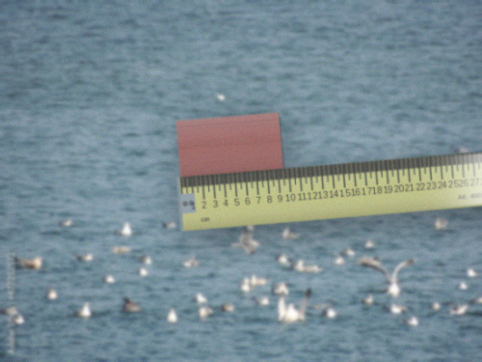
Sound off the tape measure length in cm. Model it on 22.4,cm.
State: 9.5,cm
